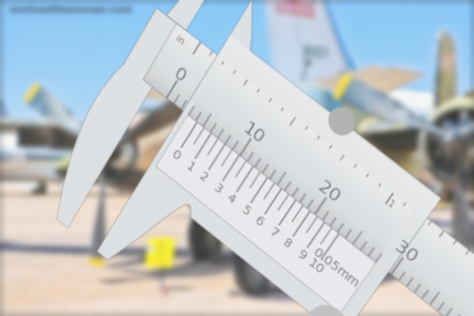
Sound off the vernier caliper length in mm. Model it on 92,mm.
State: 4.2,mm
